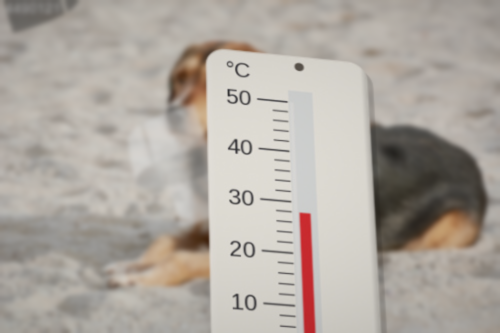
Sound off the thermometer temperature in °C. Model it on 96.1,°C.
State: 28,°C
